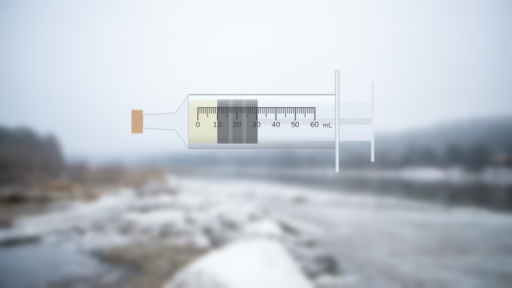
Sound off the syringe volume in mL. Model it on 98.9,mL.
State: 10,mL
